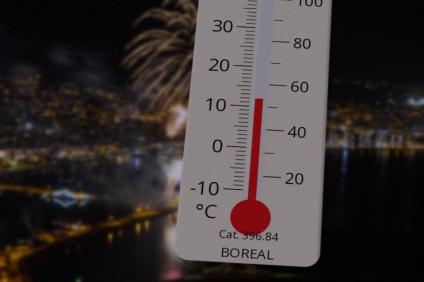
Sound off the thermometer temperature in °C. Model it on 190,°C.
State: 12,°C
